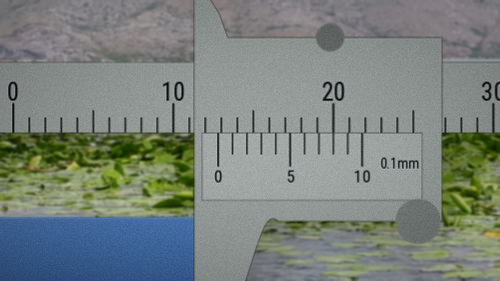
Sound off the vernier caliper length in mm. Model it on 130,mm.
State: 12.8,mm
